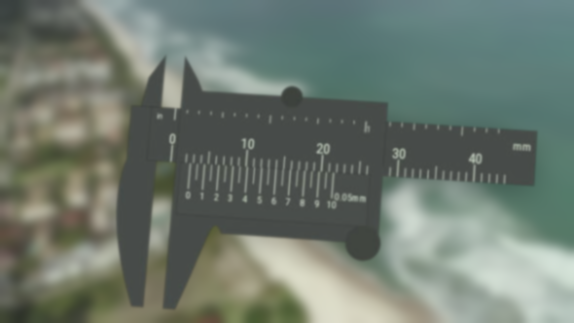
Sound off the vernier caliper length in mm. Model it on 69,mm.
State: 2.6,mm
